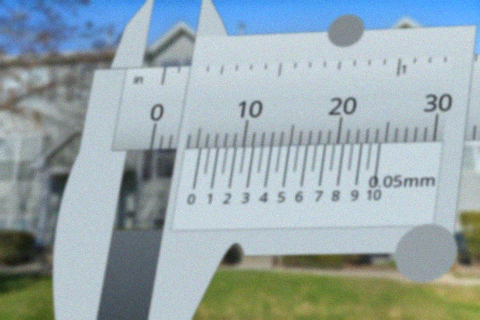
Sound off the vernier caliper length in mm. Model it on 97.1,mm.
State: 5.4,mm
